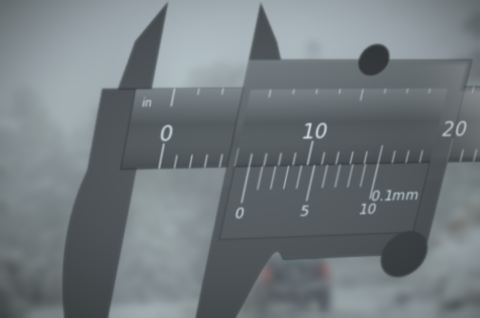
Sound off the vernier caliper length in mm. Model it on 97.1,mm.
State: 6.0,mm
